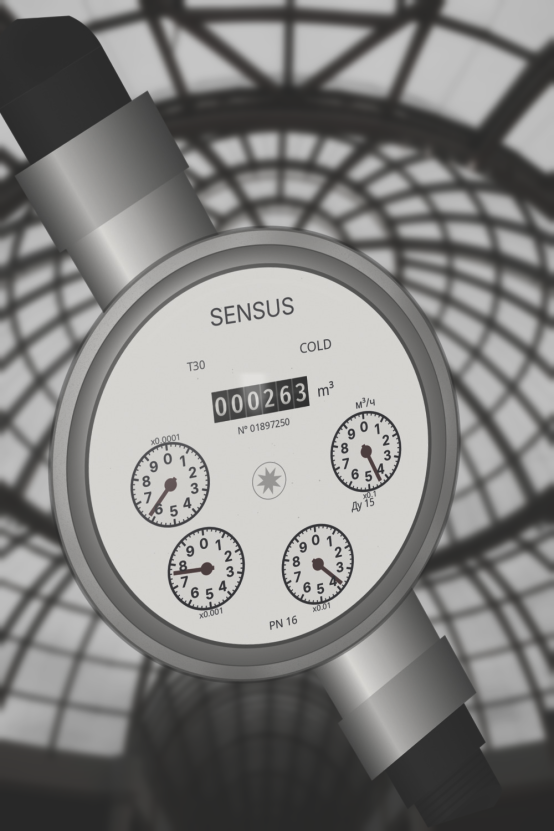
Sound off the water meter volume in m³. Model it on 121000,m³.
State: 263.4376,m³
